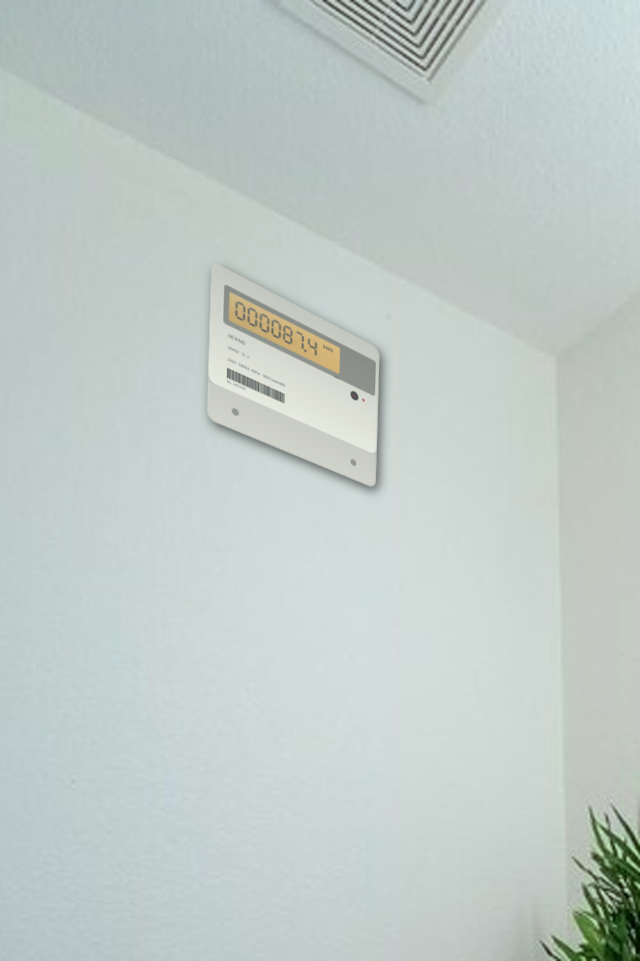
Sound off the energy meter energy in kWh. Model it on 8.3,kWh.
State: 87.4,kWh
